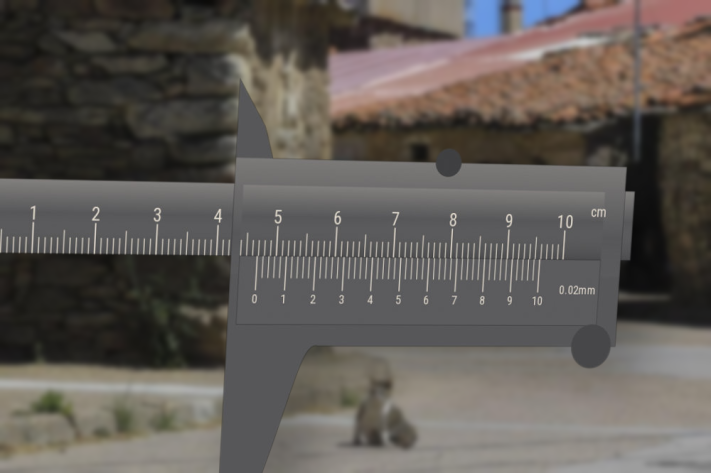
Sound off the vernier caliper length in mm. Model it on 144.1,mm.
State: 46.8,mm
